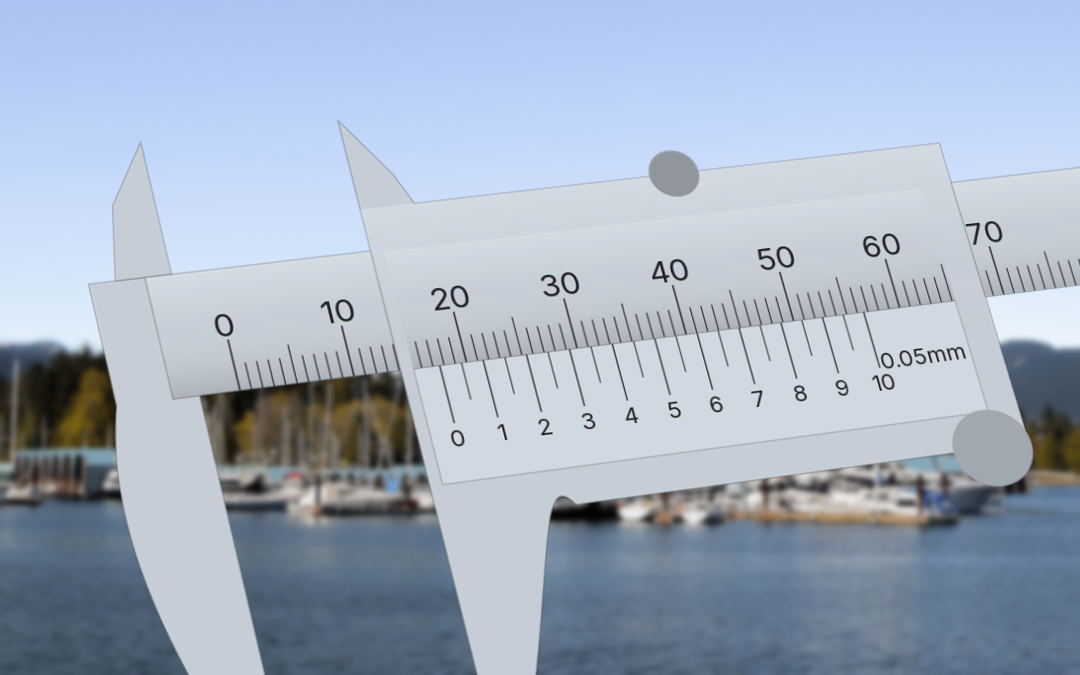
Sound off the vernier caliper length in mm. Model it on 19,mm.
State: 17.6,mm
